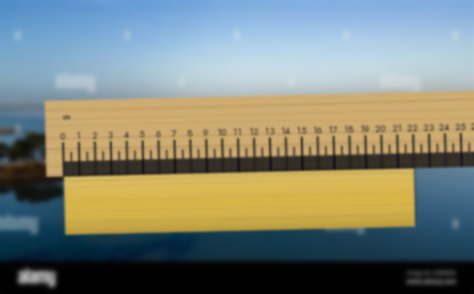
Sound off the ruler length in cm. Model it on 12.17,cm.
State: 22,cm
